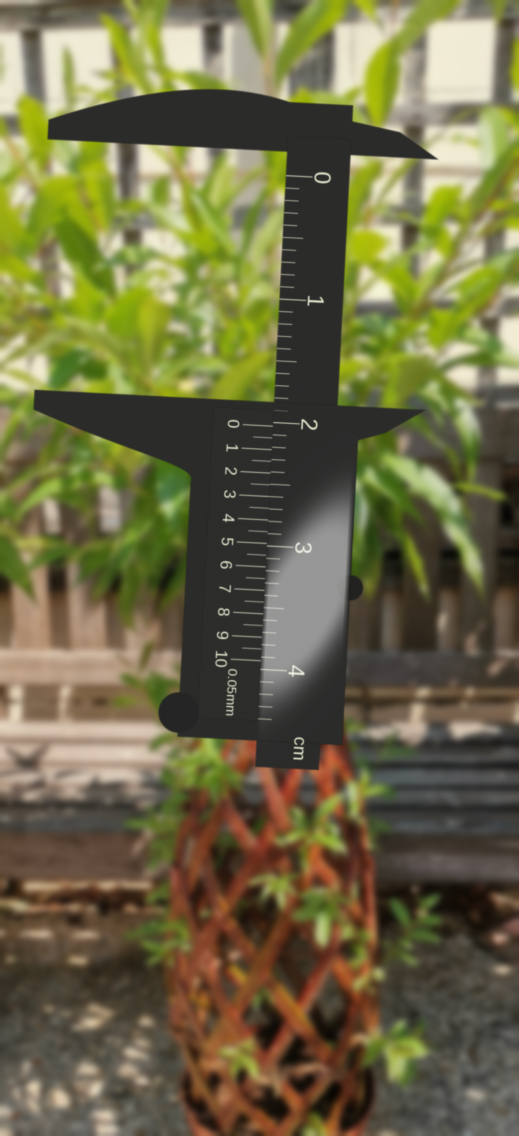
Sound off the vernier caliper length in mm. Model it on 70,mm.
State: 20.3,mm
